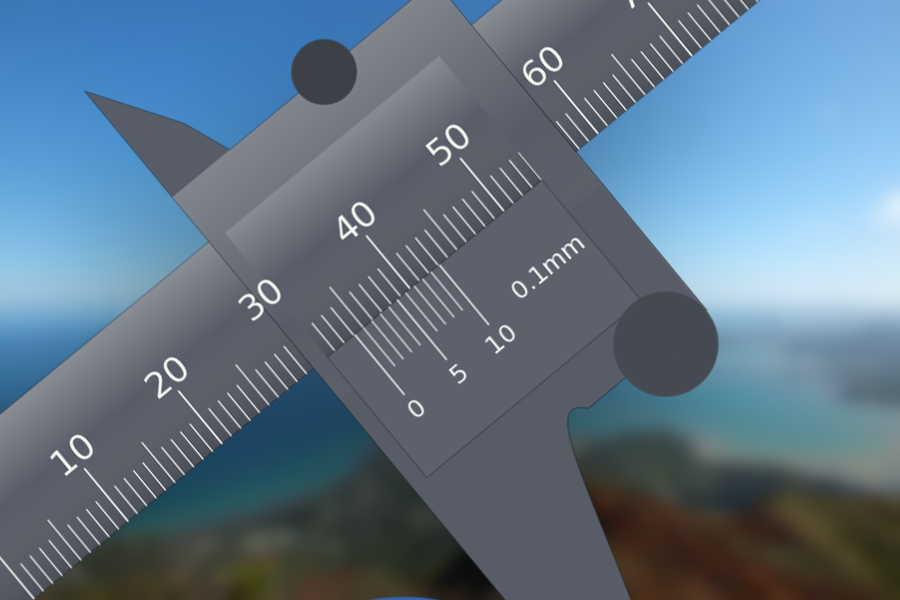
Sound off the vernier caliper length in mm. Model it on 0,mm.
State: 34.1,mm
